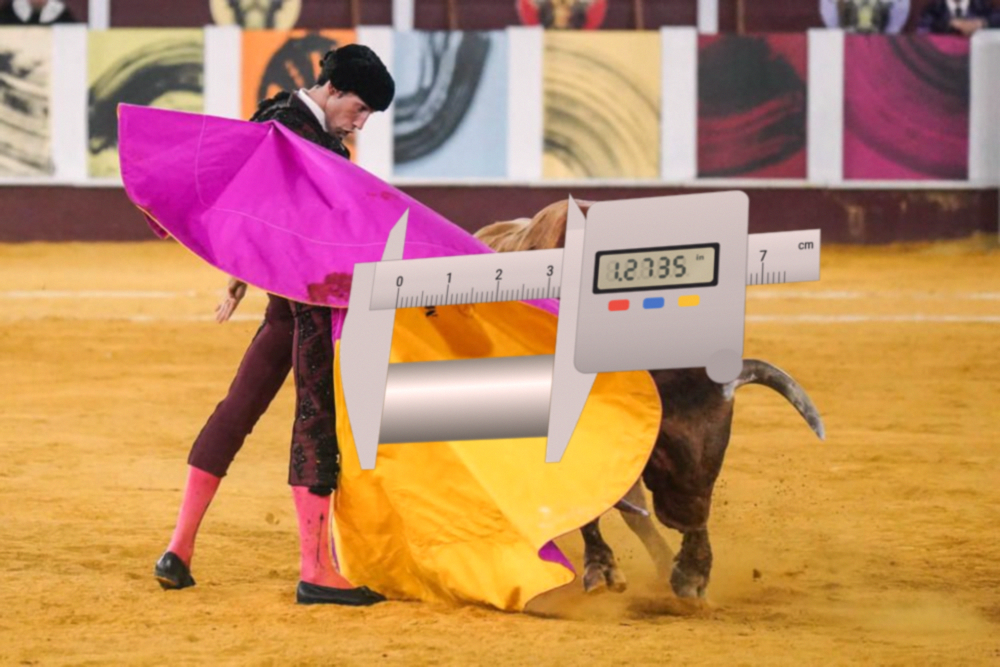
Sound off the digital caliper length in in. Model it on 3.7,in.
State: 1.2735,in
